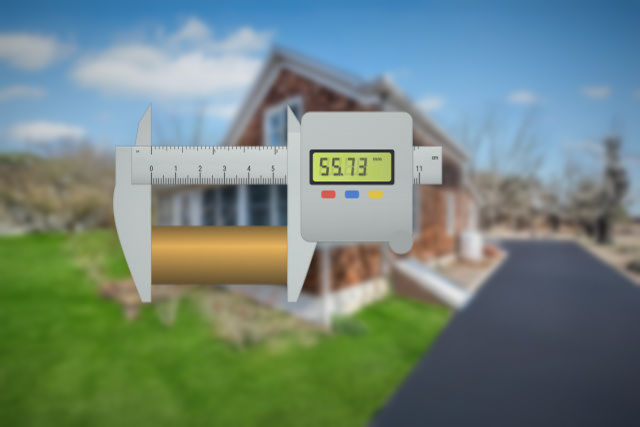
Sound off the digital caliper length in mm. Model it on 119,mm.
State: 55.73,mm
